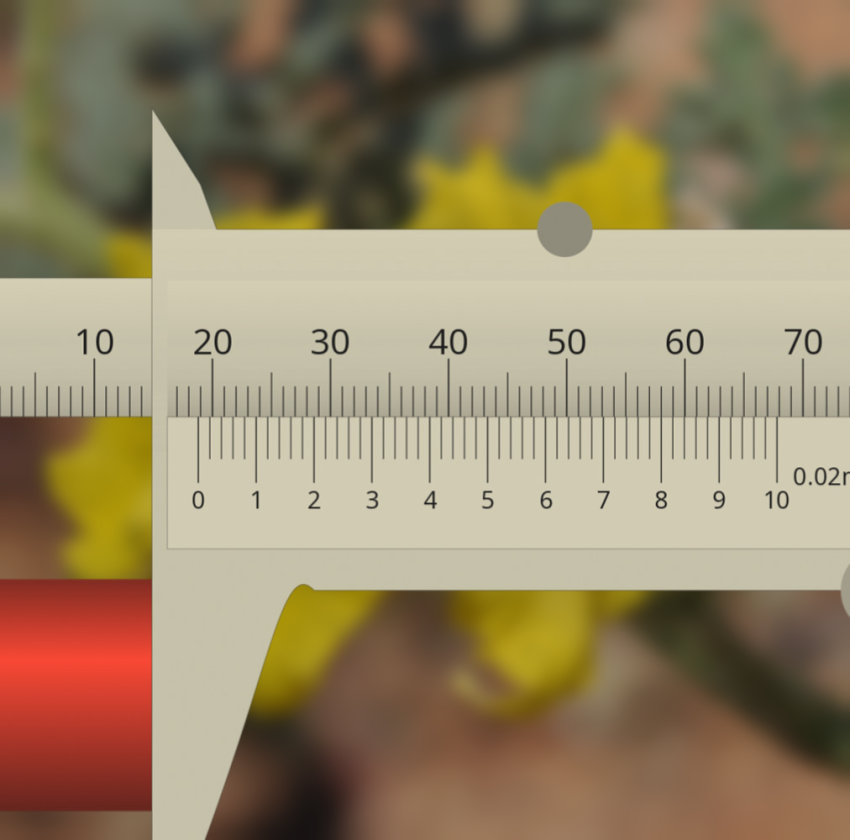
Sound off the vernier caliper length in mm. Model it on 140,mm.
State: 18.8,mm
